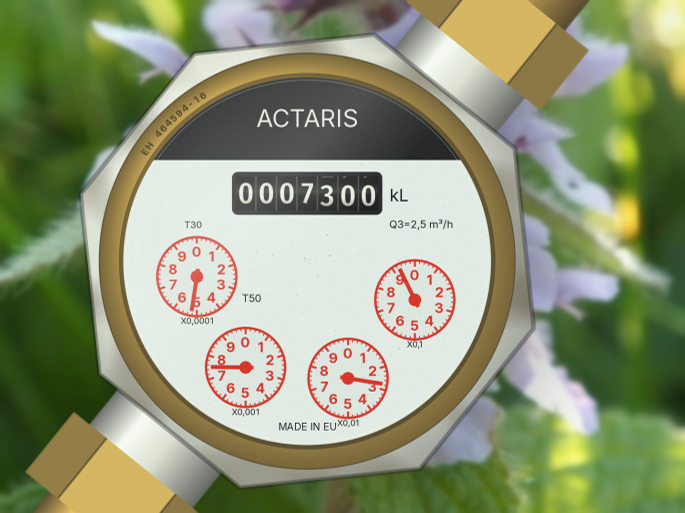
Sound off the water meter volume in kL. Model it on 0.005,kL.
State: 7299.9275,kL
